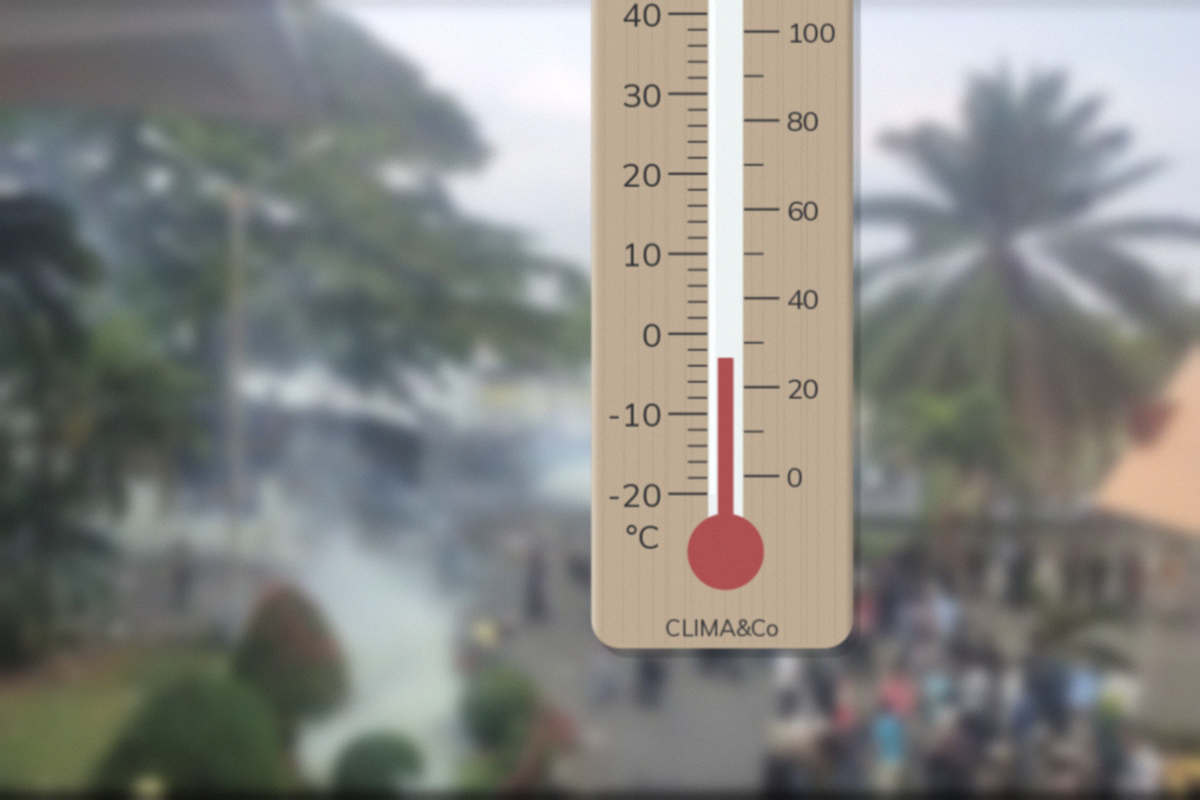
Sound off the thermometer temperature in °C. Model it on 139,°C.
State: -3,°C
